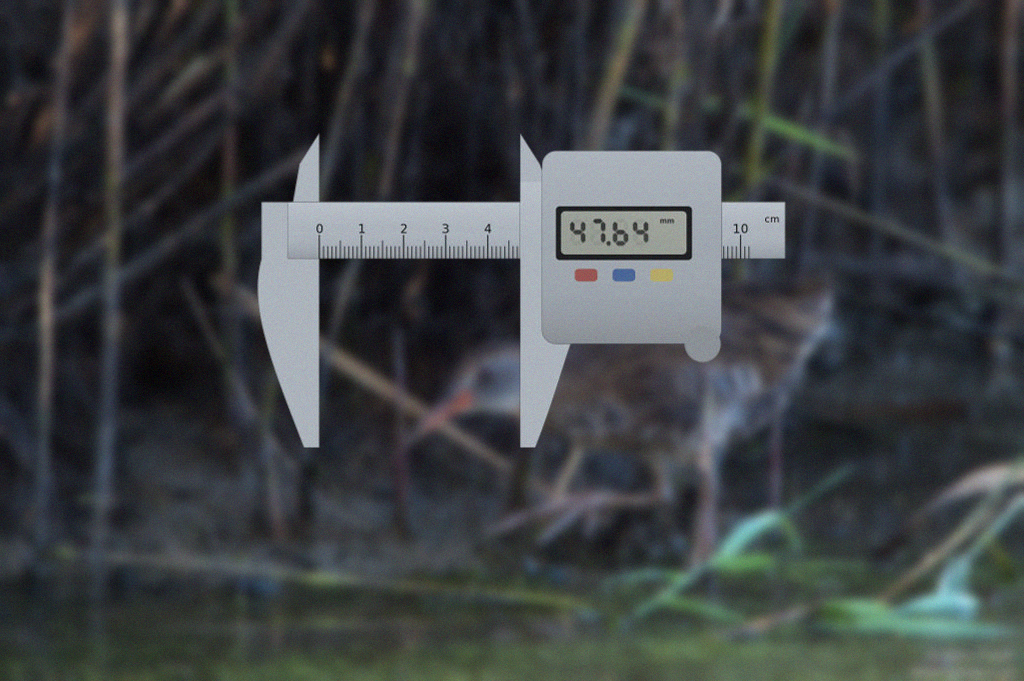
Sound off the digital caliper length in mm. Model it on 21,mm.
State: 47.64,mm
